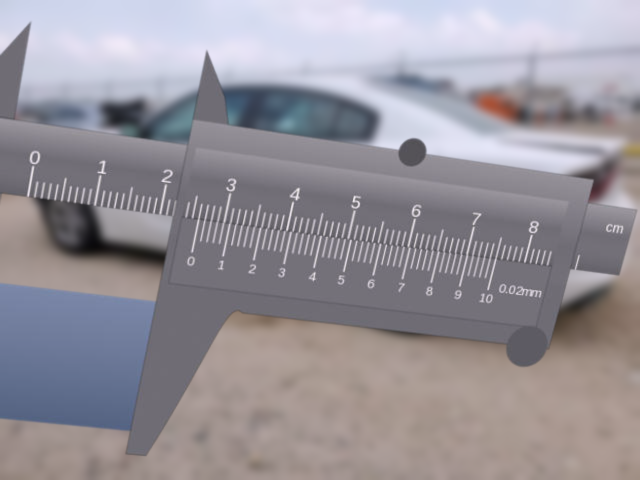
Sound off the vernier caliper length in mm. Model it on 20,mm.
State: 26.0,mm
